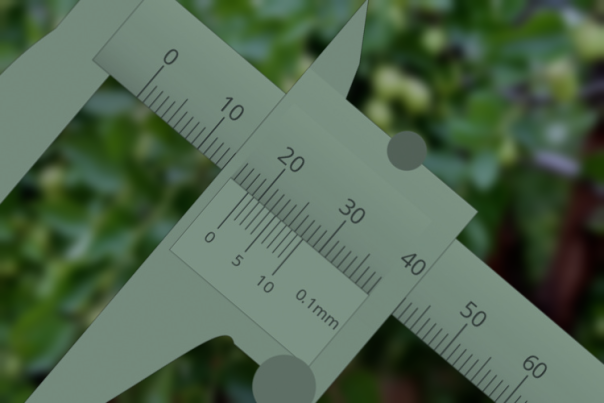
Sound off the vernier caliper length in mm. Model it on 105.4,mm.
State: 18.4,mm
